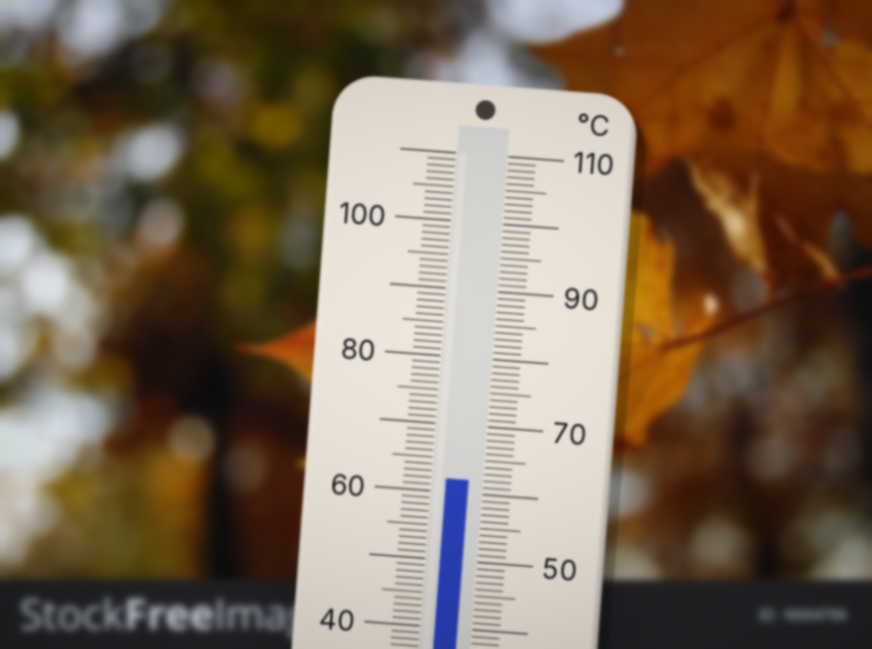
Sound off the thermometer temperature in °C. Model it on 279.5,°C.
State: 62,°C
